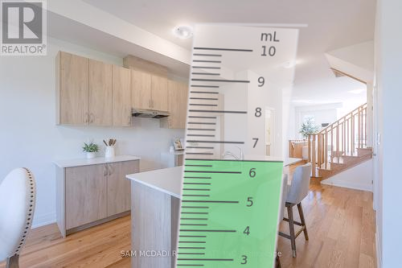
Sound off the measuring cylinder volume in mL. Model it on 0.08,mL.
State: 6.4,mL
